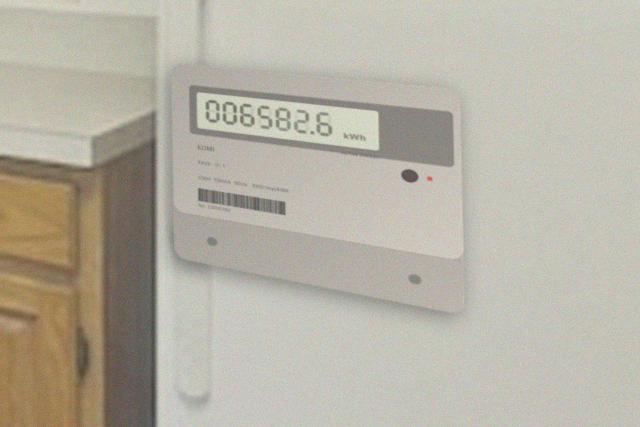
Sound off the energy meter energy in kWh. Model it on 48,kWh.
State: 6582.6,kWh
